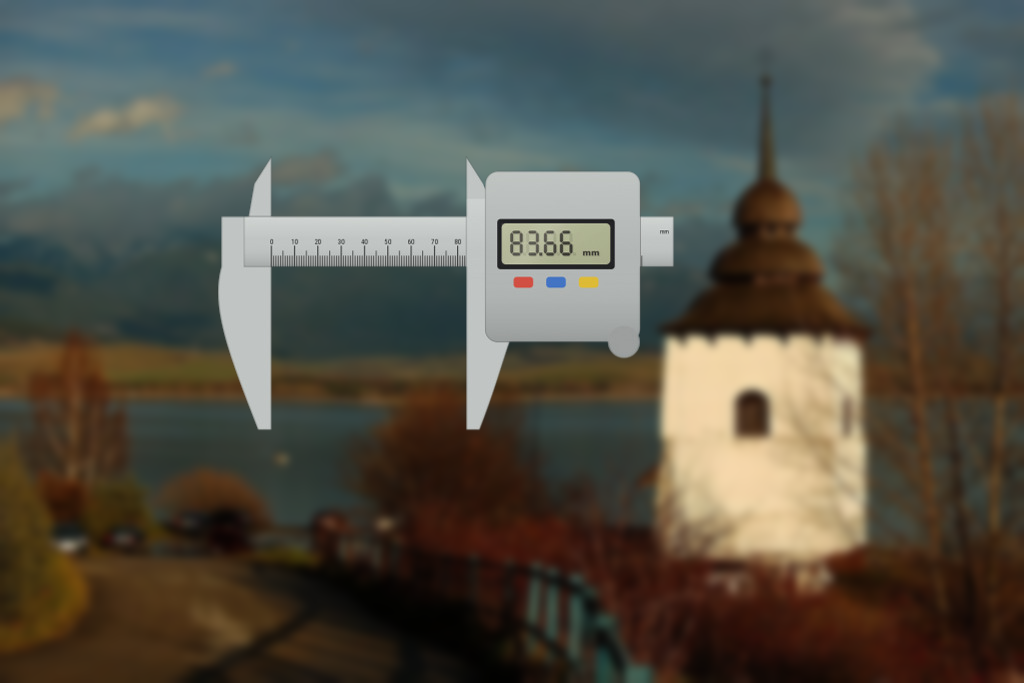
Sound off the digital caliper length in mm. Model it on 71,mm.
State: 83.66,mm
